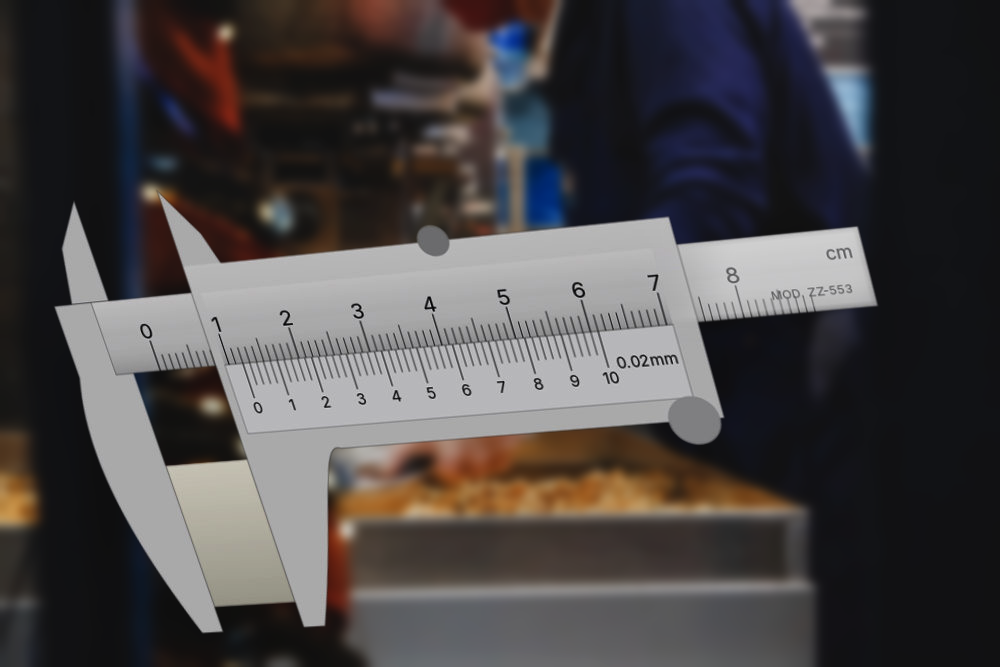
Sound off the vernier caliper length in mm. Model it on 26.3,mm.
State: 12.0,mm
